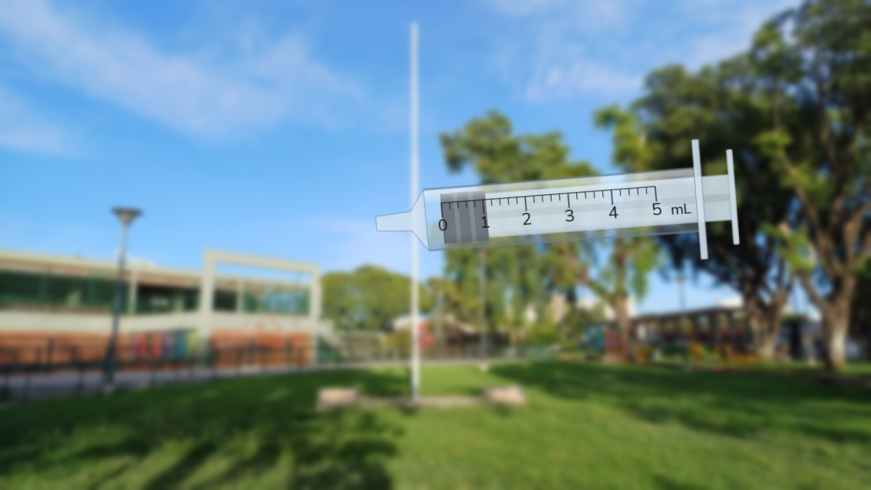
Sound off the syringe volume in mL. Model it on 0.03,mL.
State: 0,mL
